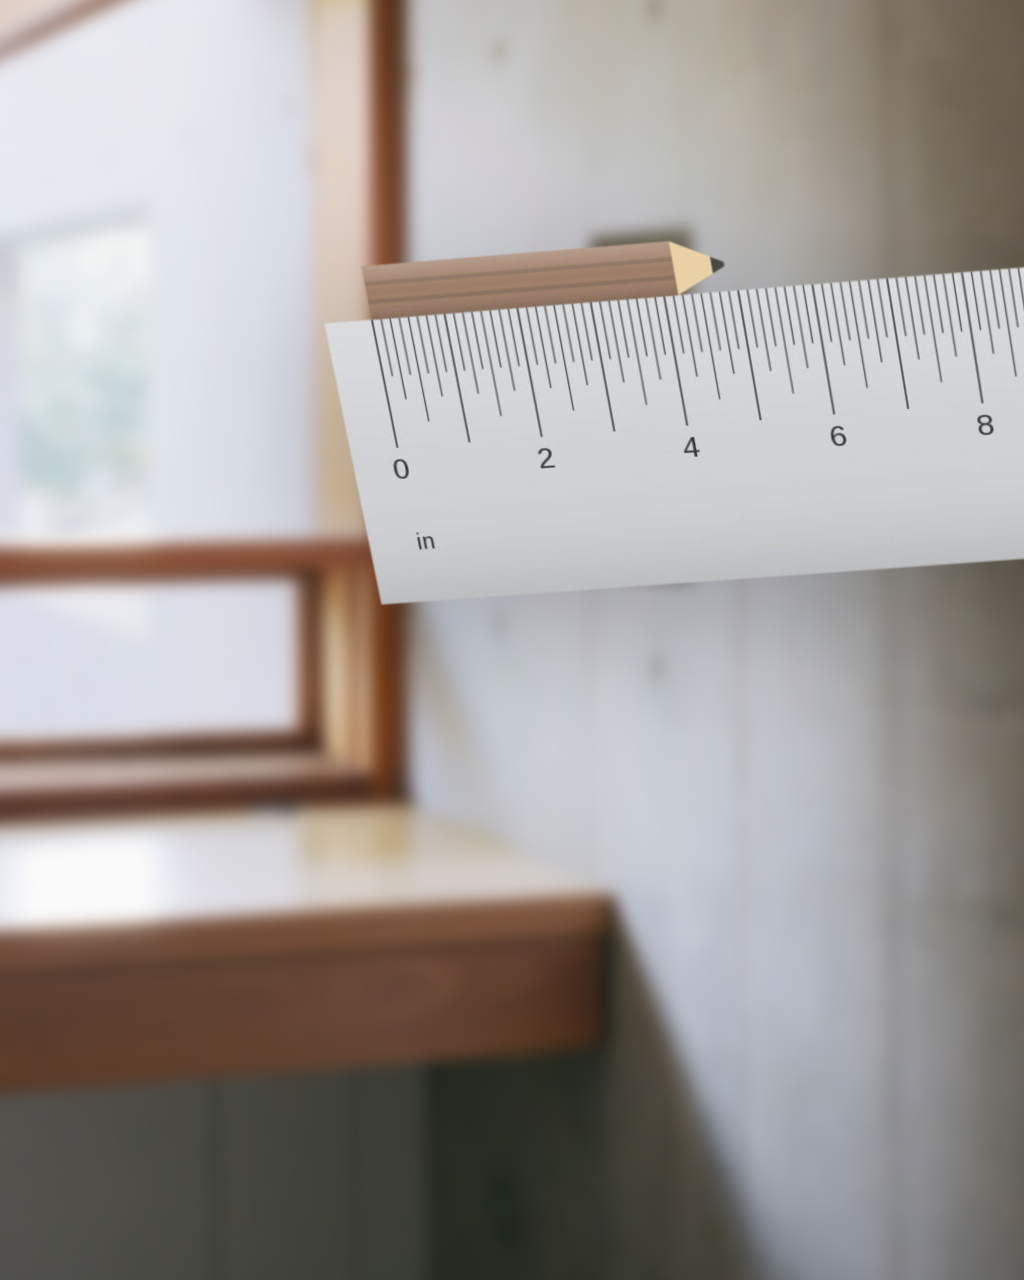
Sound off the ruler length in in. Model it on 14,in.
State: 4.875,in
